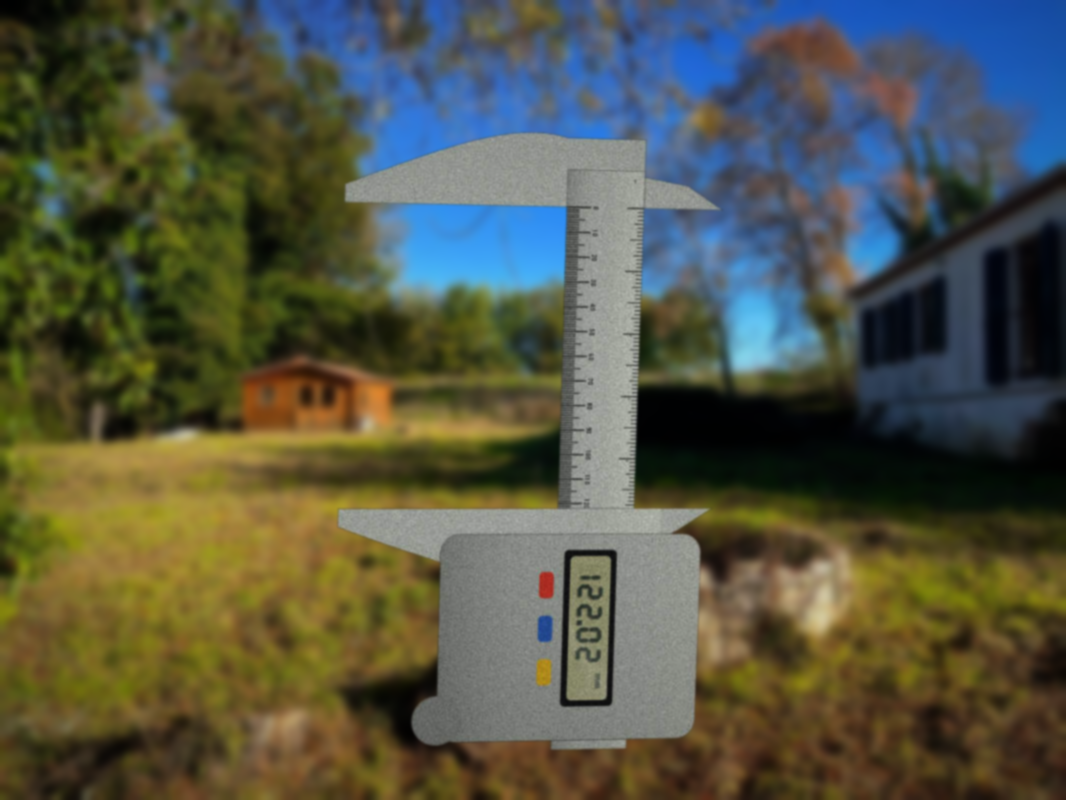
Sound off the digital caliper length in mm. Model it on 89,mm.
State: 122.02,mm
